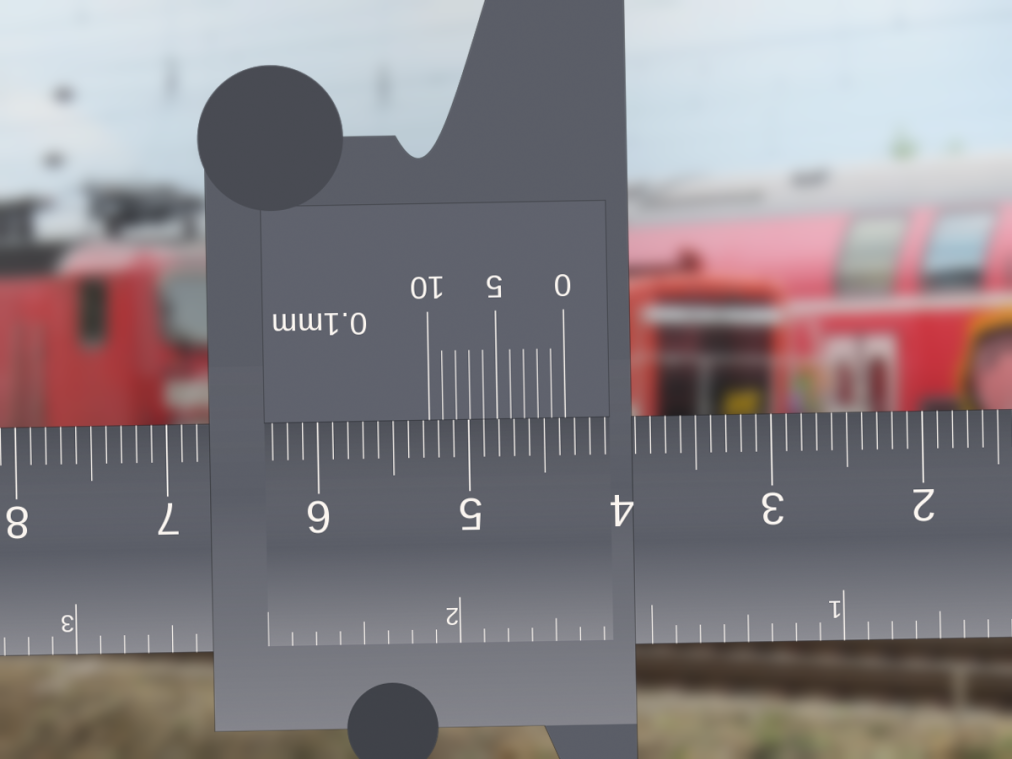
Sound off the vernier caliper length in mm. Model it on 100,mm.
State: 43.6,mm
